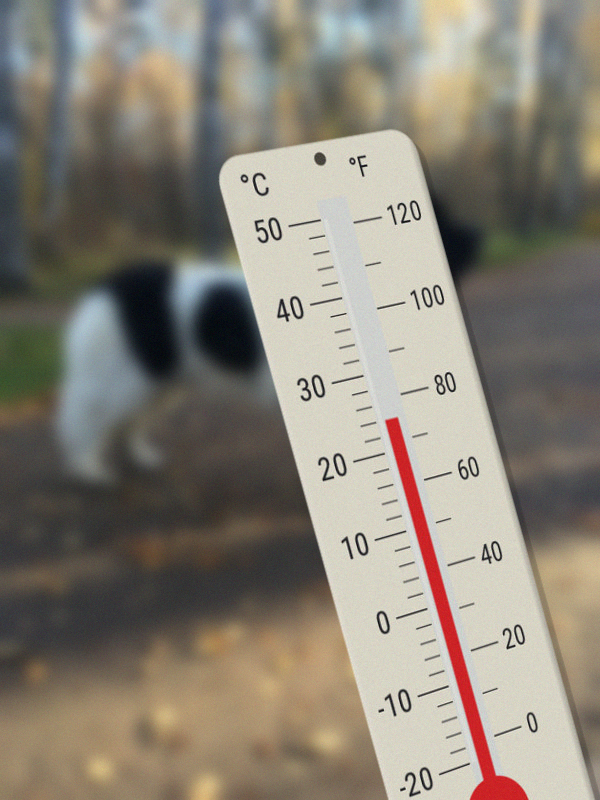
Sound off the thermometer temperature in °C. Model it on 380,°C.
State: 24,°C
